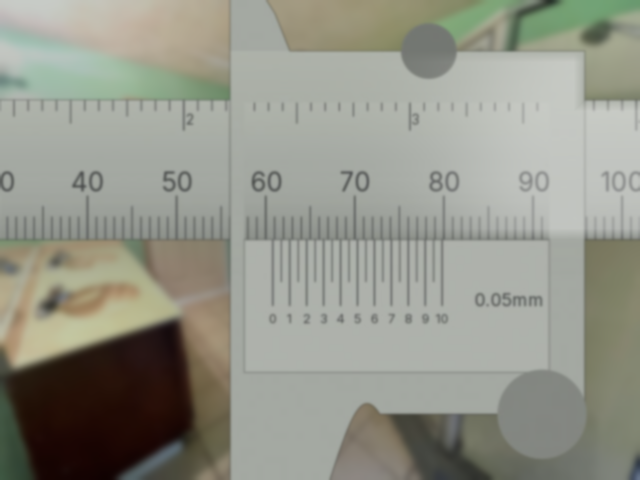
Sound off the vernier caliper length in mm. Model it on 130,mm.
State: 60.8,mm
